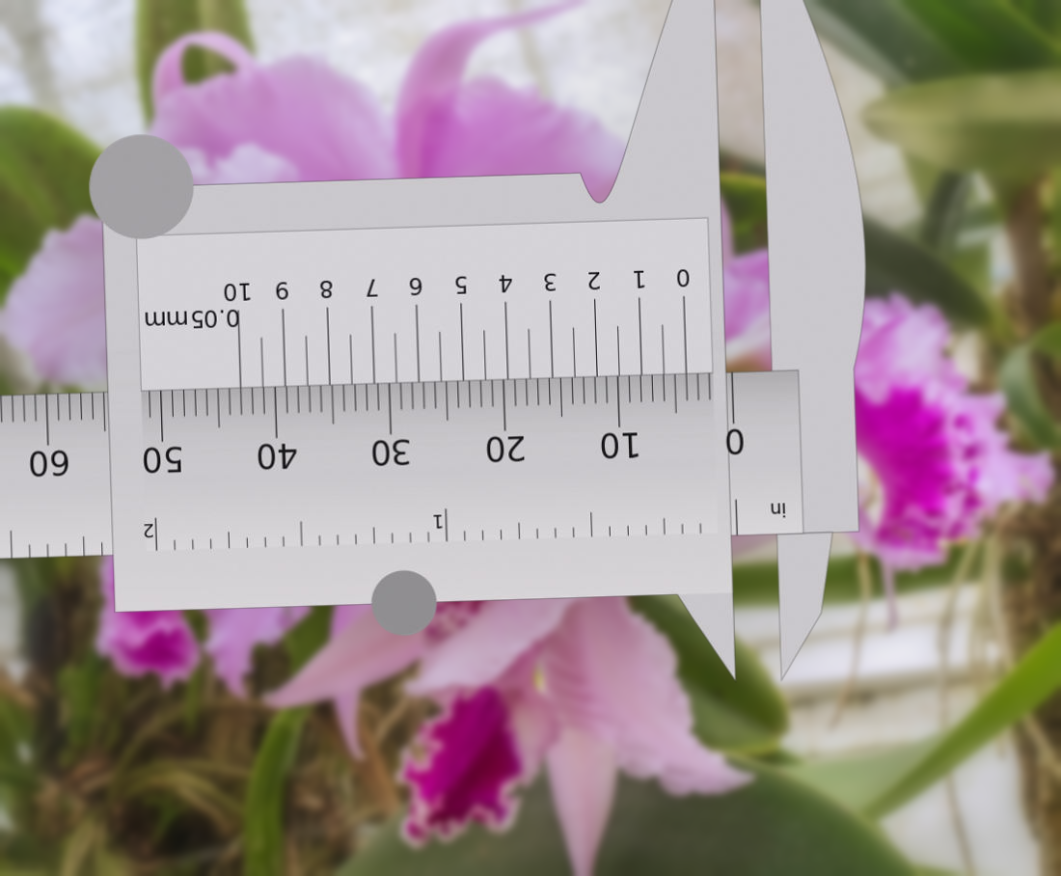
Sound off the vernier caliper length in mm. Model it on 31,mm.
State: 4.0,mm
